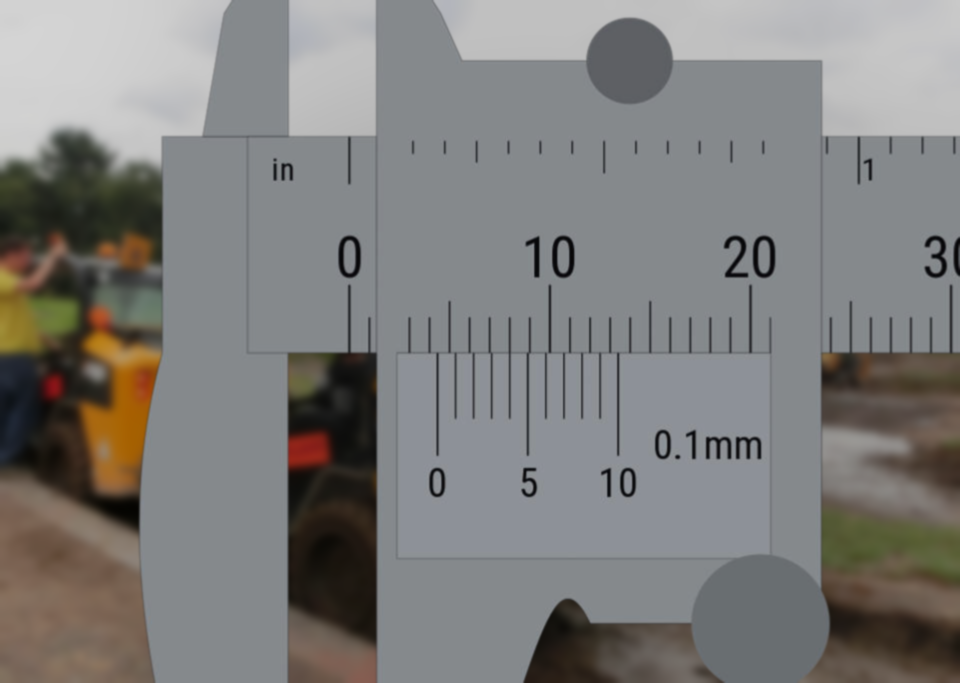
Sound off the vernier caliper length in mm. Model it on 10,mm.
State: 4.4,mm
